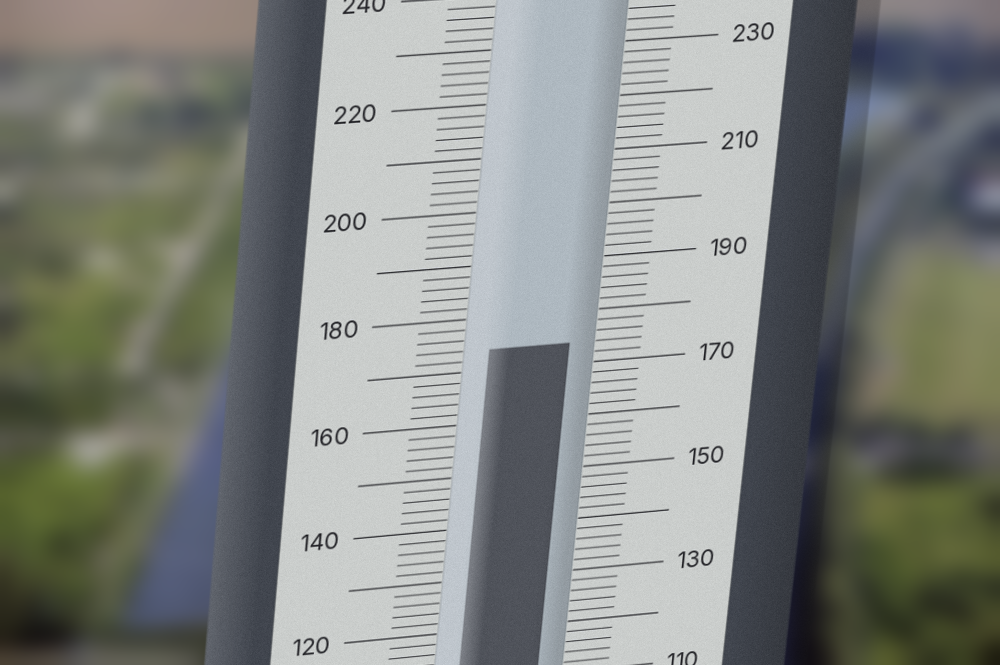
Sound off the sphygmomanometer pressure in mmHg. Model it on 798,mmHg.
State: 174,mmHg
